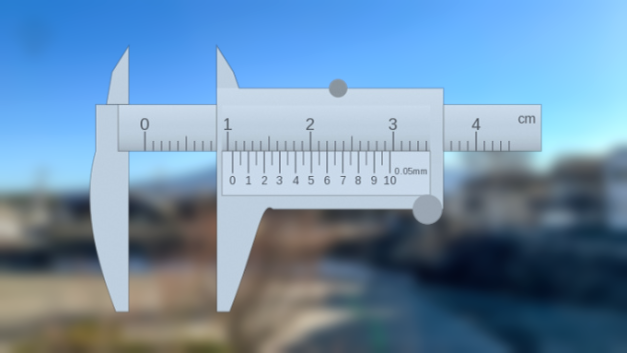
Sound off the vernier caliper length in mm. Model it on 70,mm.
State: 10.6,mm
